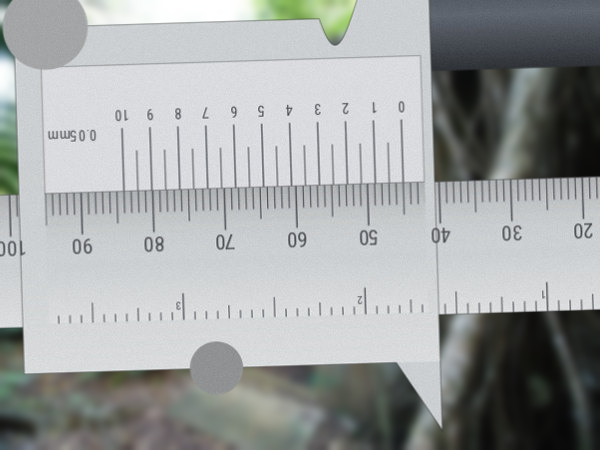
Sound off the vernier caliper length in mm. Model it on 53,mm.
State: 45.0,mm
